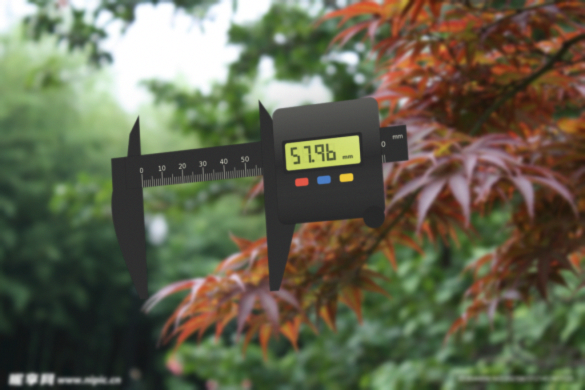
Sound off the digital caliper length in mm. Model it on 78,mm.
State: 57.96,mm
